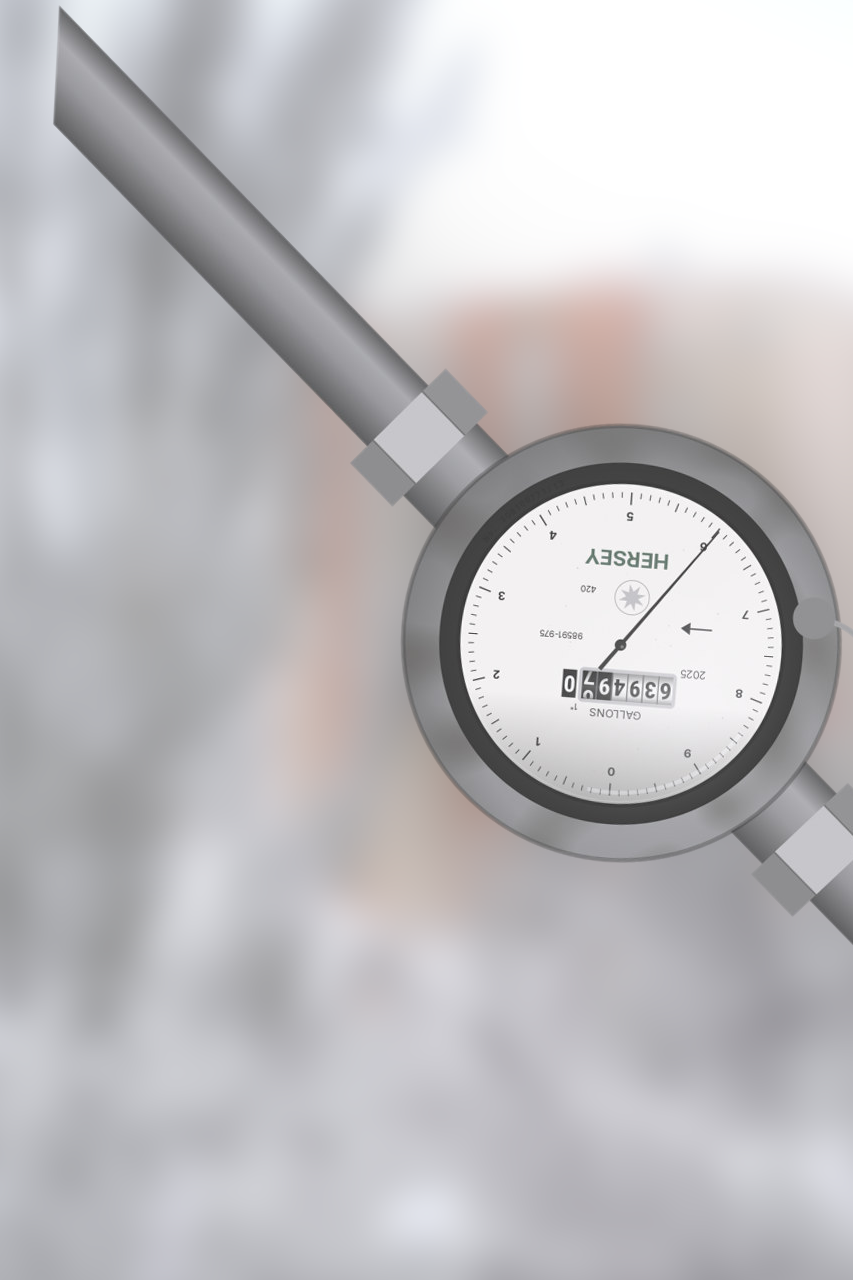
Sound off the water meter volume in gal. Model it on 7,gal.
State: 6394966.0,gal
